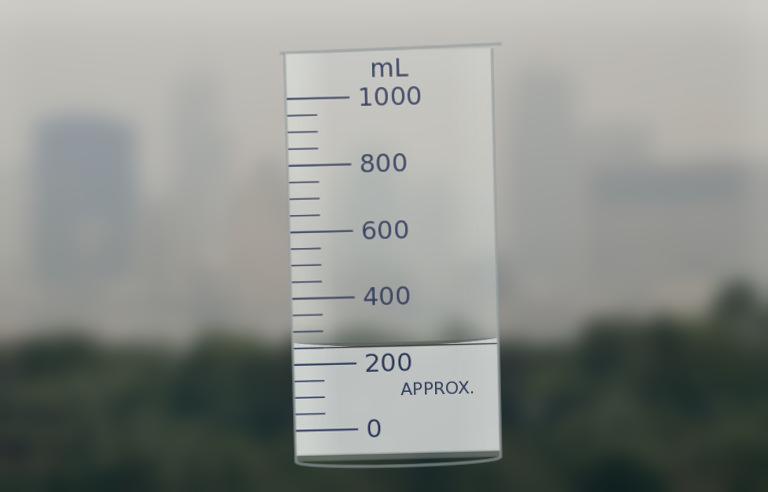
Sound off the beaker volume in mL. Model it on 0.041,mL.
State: 250,mL
